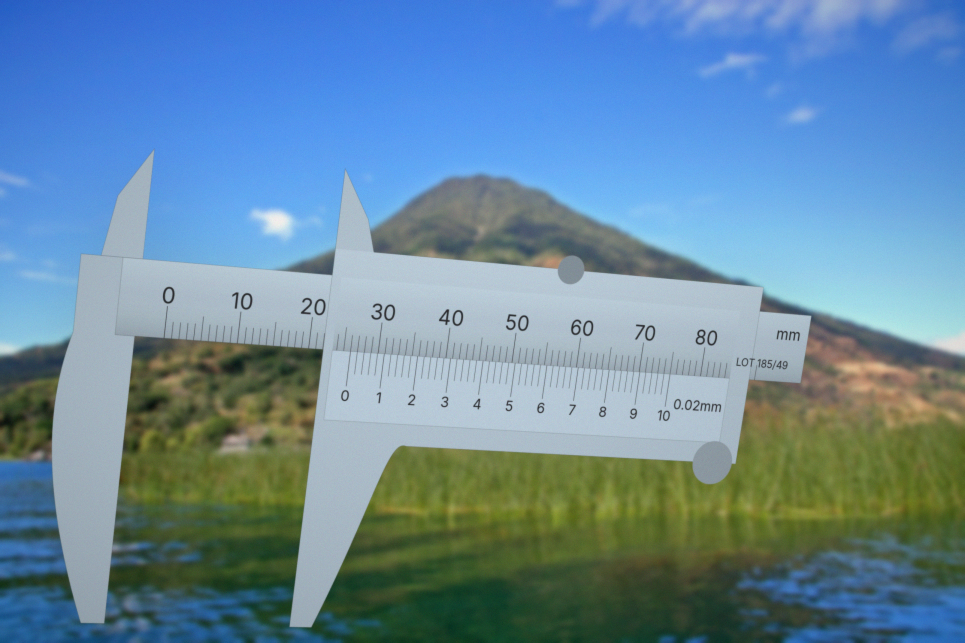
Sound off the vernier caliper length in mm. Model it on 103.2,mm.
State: 26.0,mm
